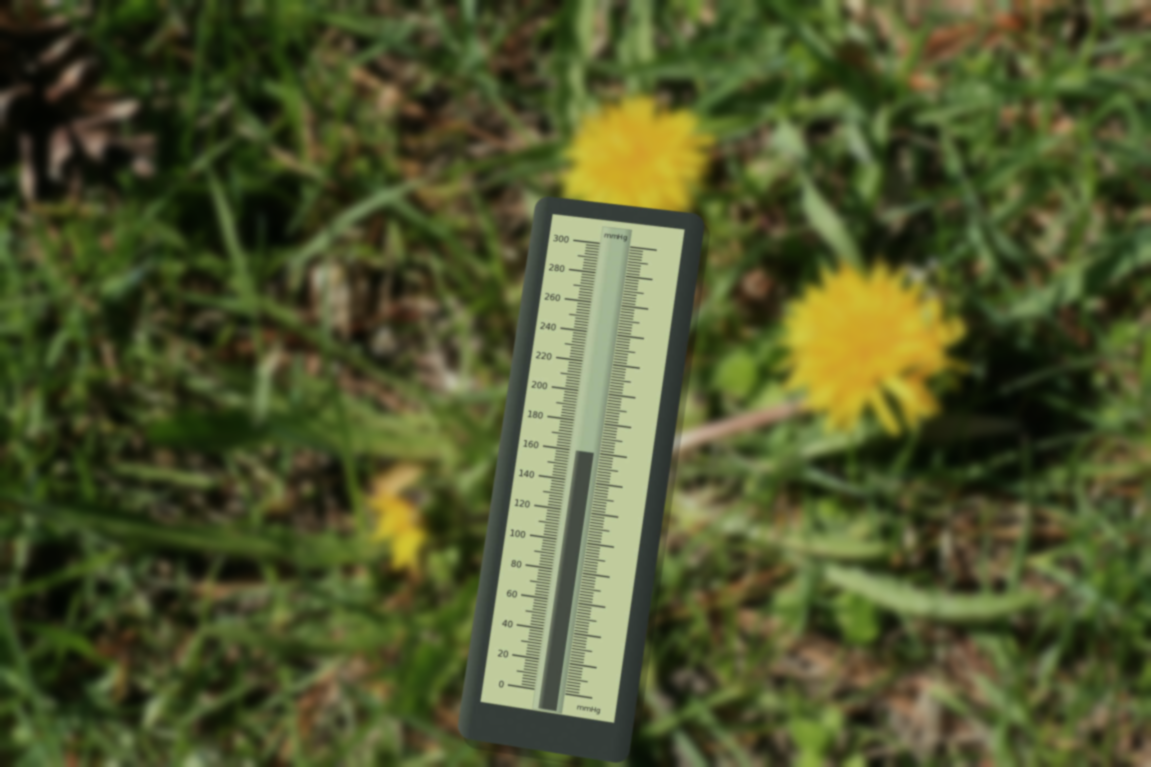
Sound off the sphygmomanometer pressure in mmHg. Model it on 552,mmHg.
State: 160,mmHg
